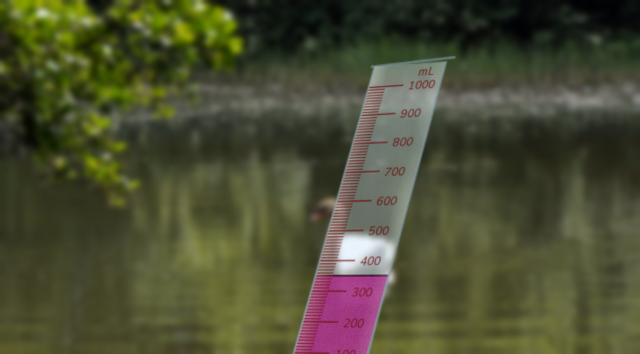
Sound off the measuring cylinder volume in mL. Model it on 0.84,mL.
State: 350,mL
